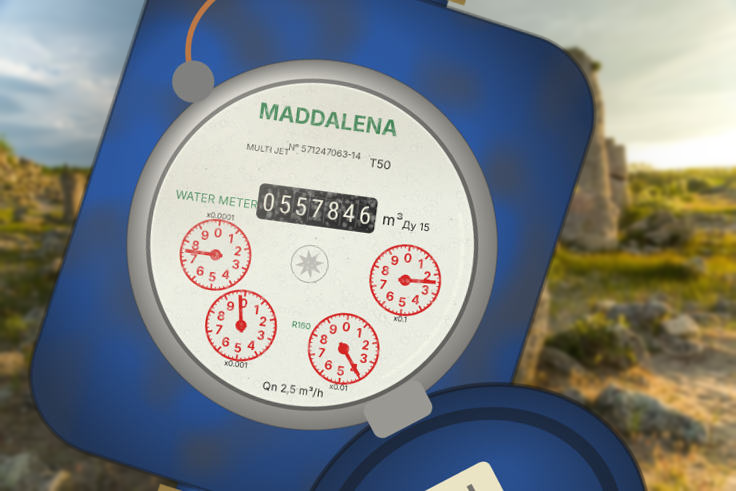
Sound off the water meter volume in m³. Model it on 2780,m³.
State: 557846.2397,m³
